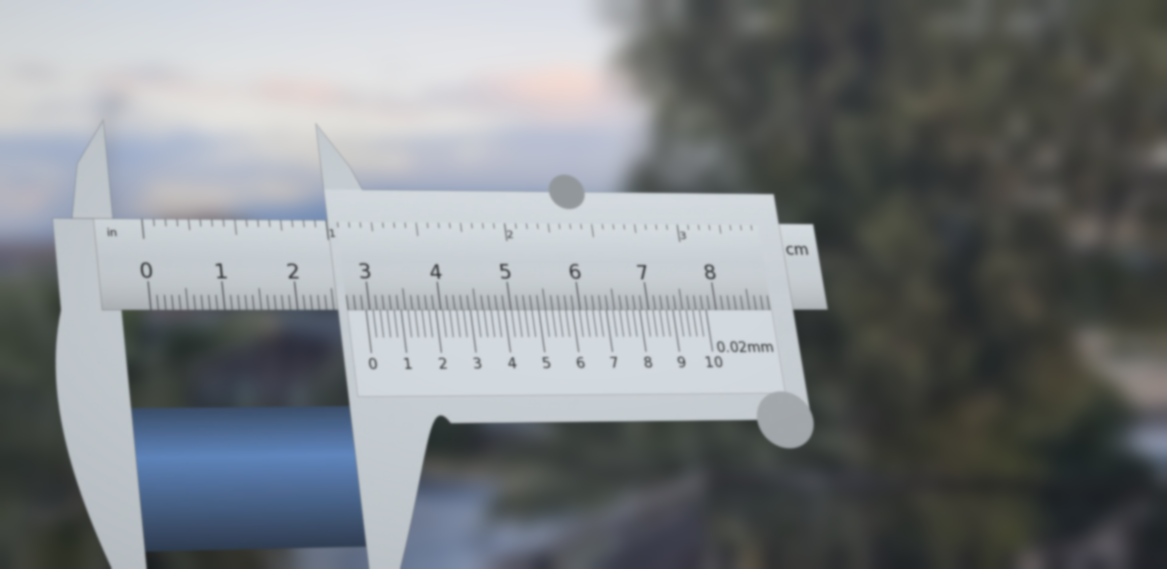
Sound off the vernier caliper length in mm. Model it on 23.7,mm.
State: 29.5,mm
